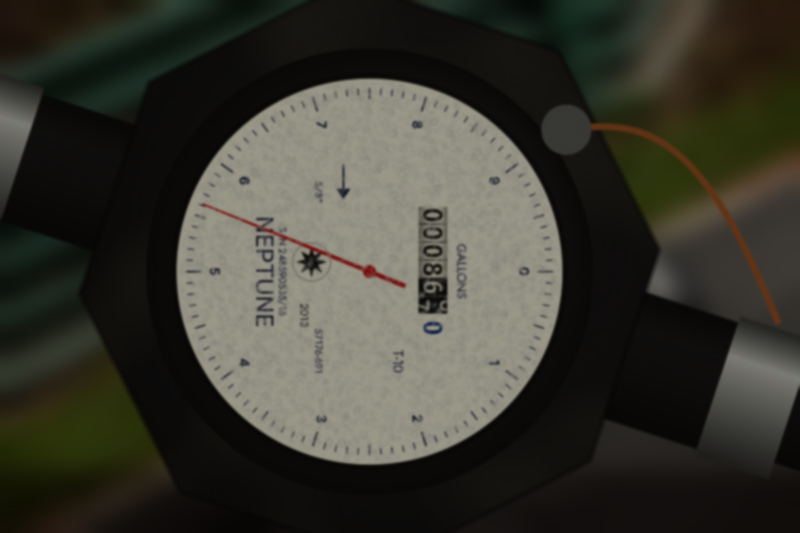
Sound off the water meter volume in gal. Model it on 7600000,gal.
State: 8665.6,gal
